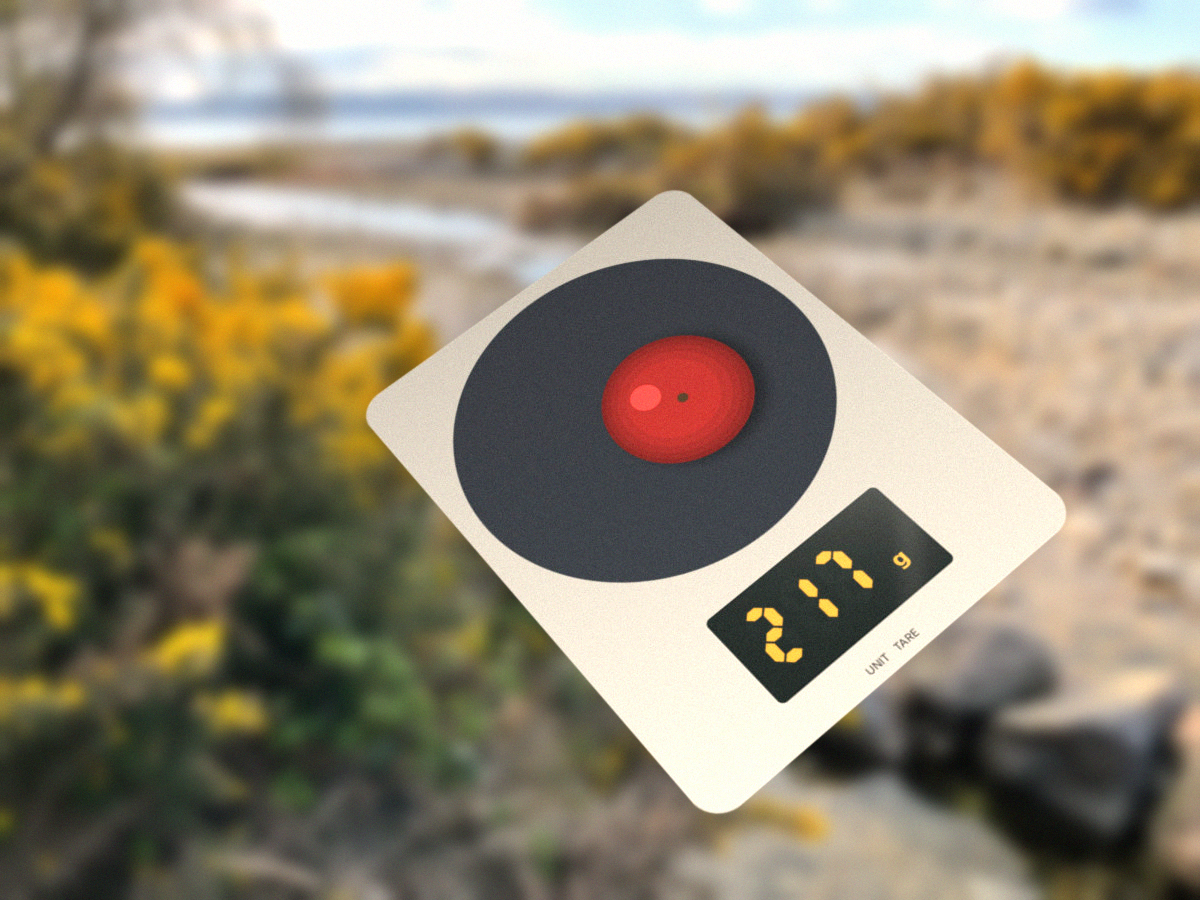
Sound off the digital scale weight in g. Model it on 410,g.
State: 217,g
